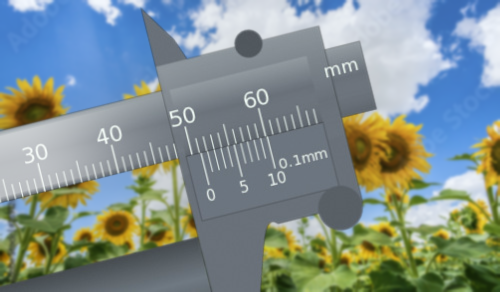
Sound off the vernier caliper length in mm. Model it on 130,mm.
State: 51.2,mm
